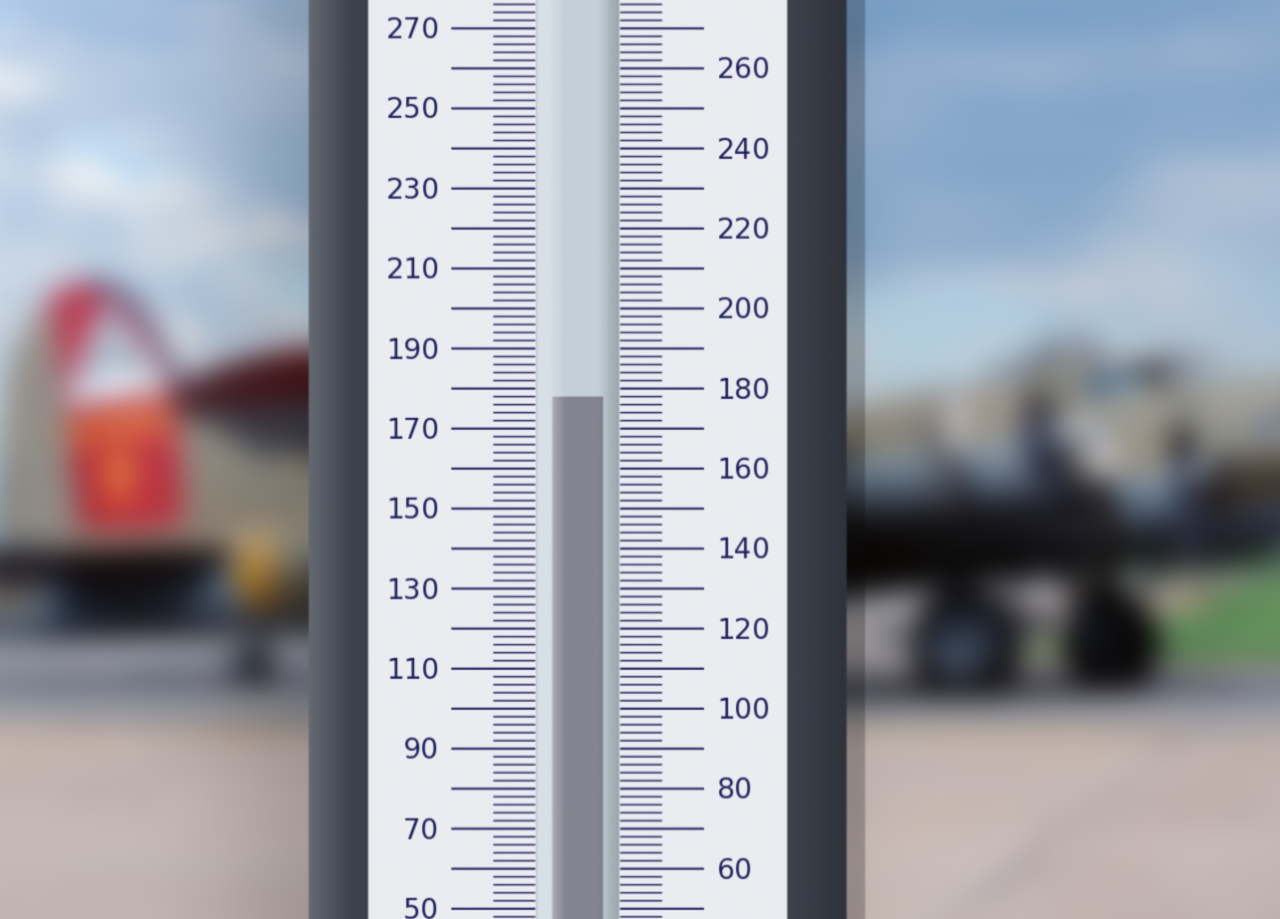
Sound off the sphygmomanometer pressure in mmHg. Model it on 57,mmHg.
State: 178,mmHg
